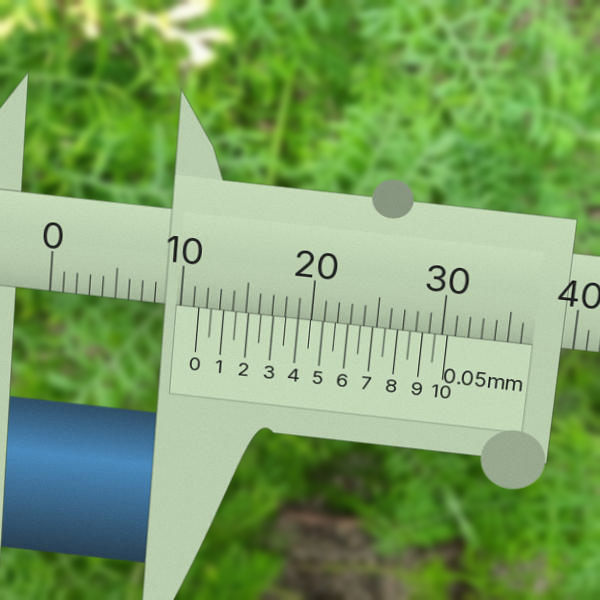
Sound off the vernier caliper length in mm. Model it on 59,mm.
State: 11.4,mm
